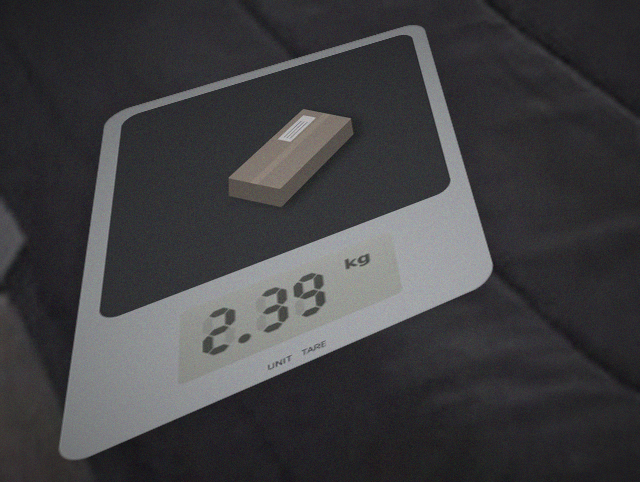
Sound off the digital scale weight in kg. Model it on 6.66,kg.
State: 2.39,kg
